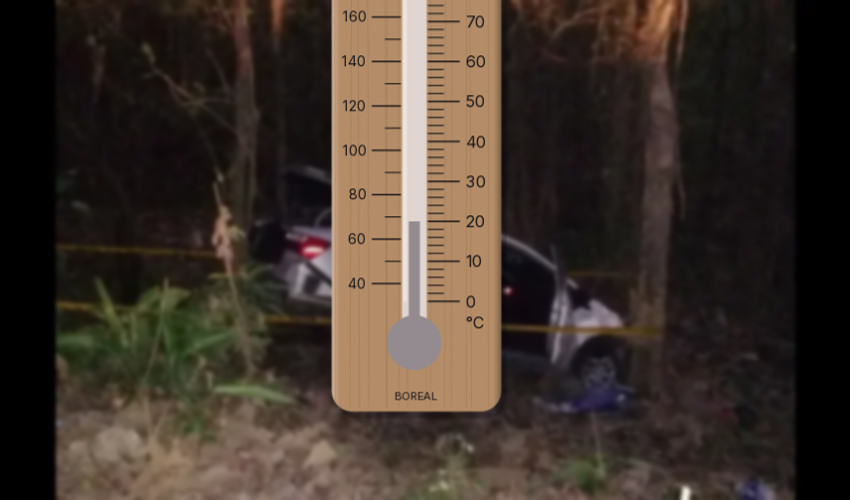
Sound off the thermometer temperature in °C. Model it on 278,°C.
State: 20,°C
